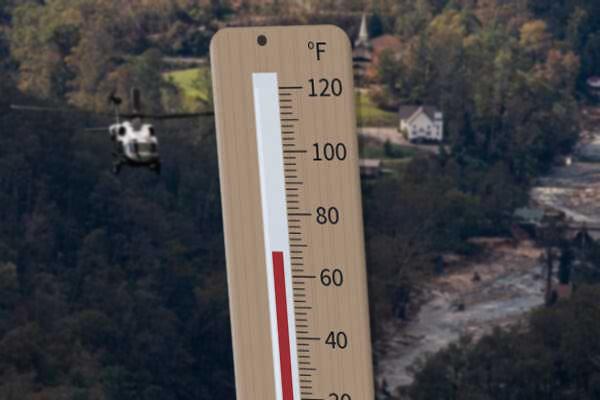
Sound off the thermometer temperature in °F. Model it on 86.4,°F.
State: 68,°F
